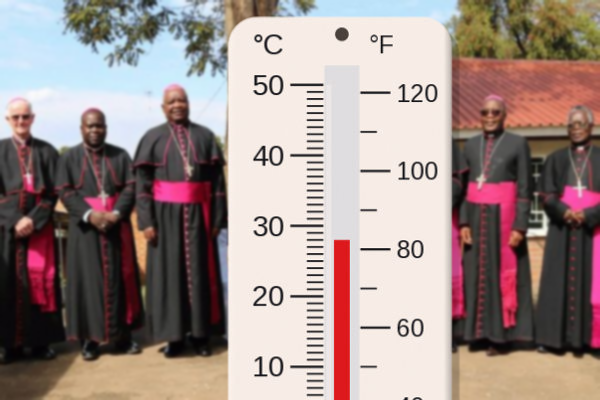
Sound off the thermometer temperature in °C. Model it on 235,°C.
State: 28,°C
